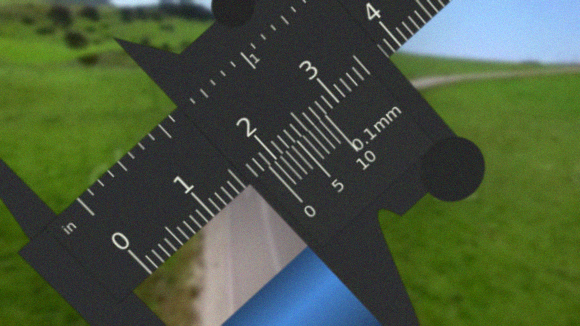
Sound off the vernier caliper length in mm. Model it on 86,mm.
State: 18.8,mm
